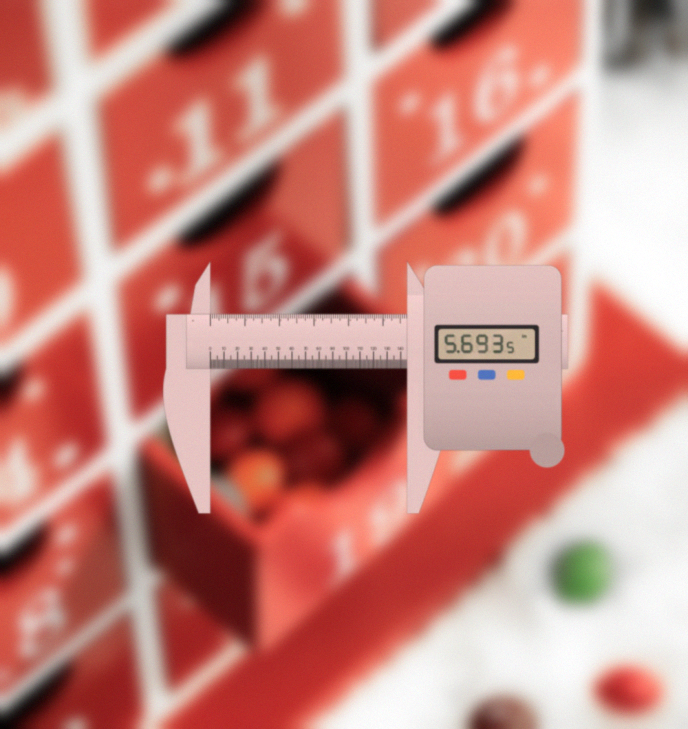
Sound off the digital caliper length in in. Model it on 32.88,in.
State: 5.6935,in
